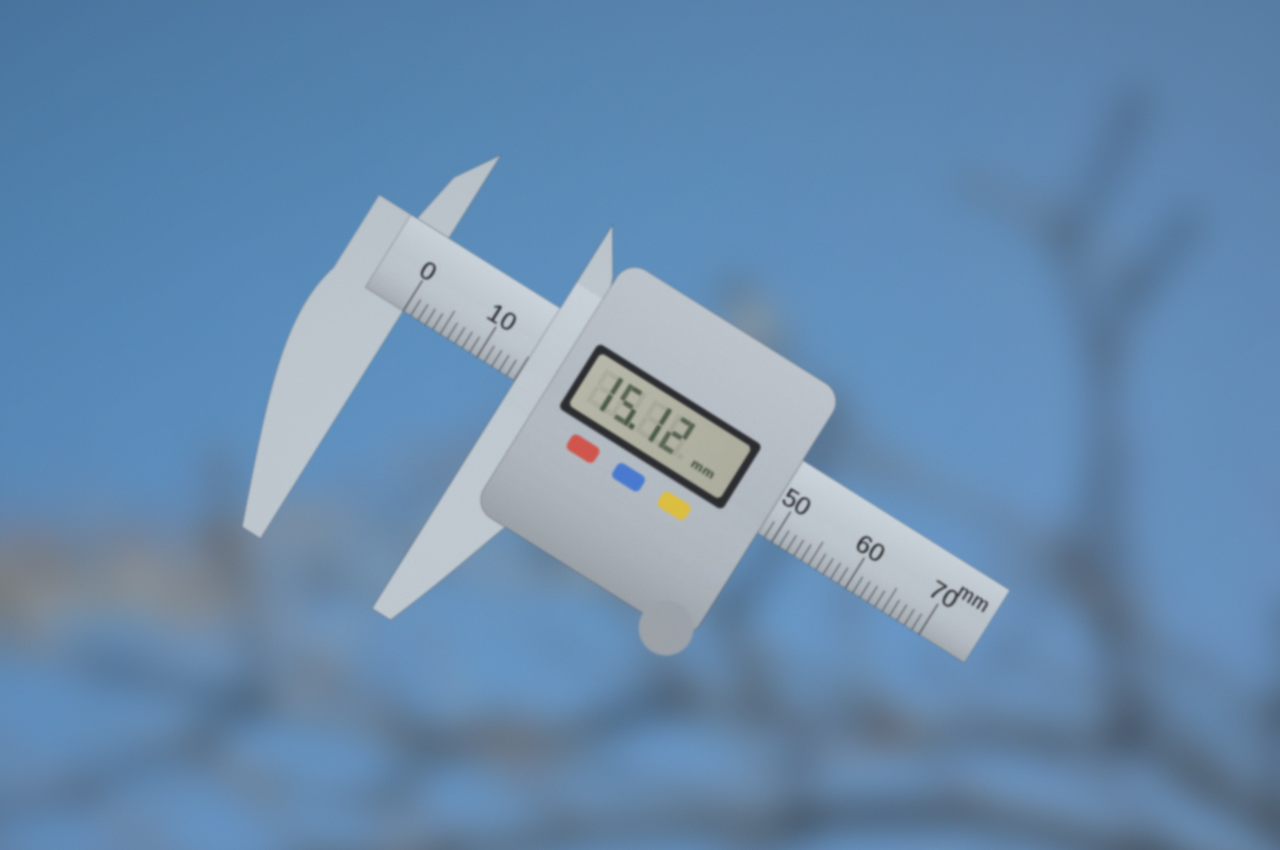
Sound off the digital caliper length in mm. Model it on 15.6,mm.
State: 15.12,mm
